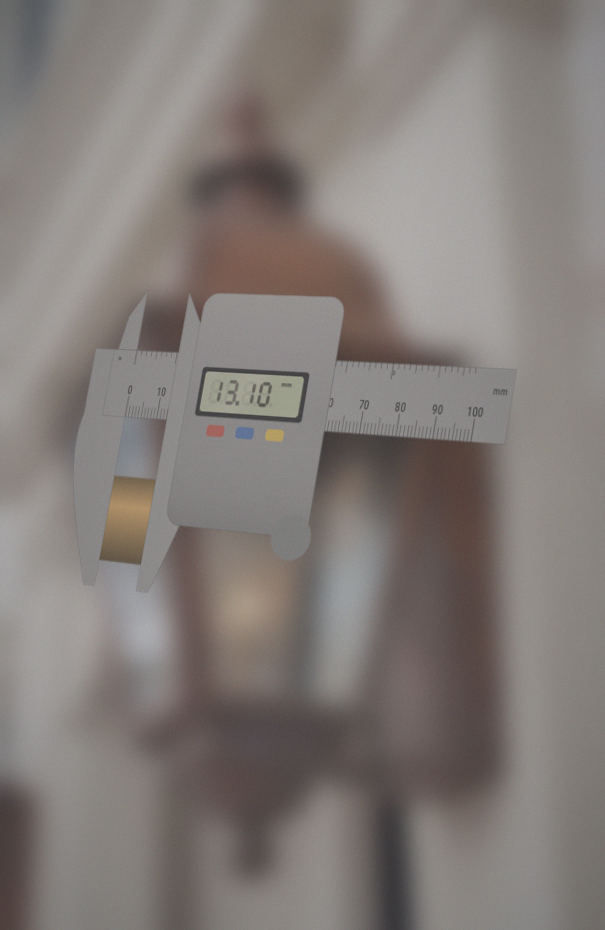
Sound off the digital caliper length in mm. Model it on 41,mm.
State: 13.10,mm
